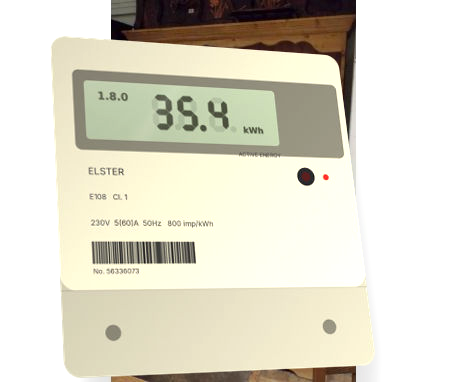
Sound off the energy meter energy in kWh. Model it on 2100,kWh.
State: 35.4,kWh
